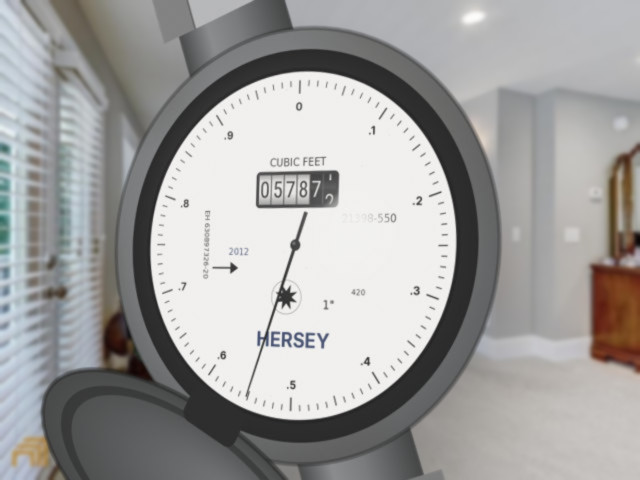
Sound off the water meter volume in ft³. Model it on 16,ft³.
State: 57871.55,ft³
